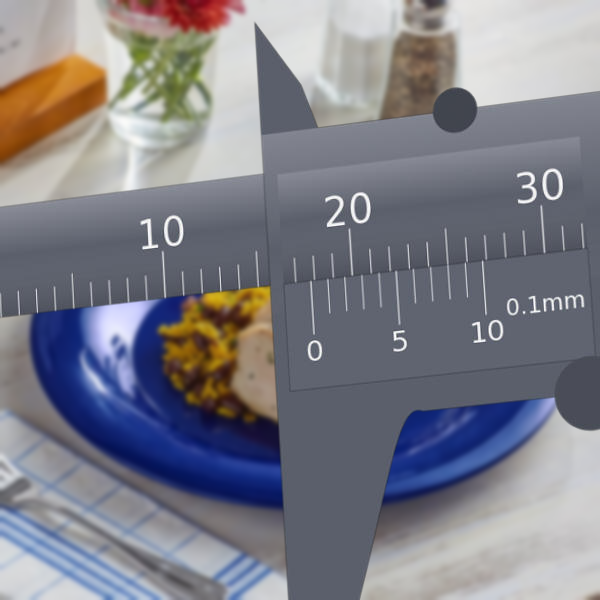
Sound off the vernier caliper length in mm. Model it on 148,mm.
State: 17.8,mm
